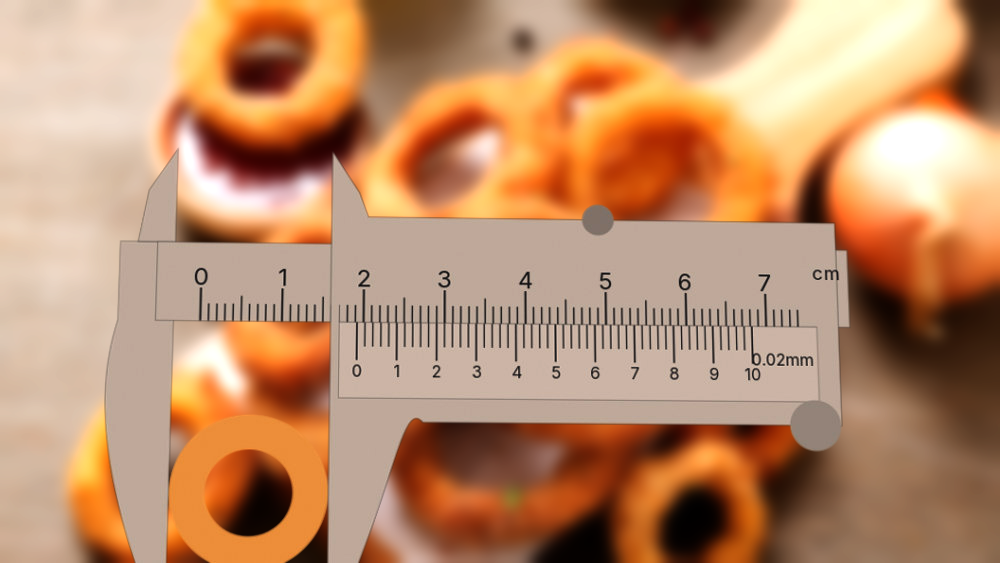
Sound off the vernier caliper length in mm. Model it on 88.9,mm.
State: 19.2,mm
